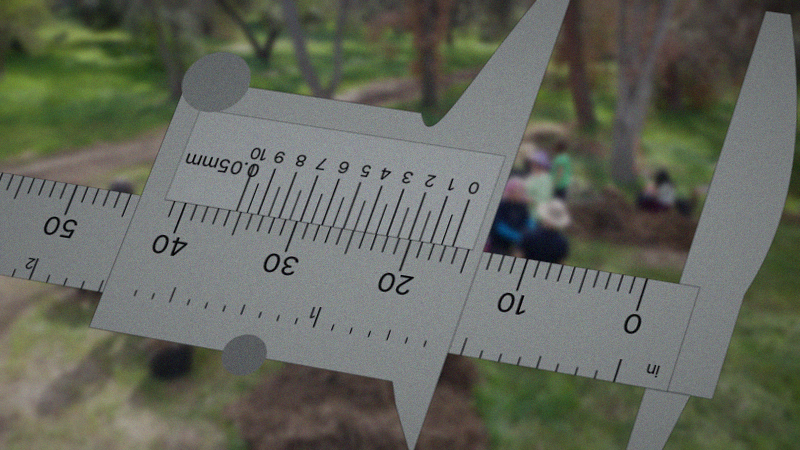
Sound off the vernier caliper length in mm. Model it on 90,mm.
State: 16.4,mm
